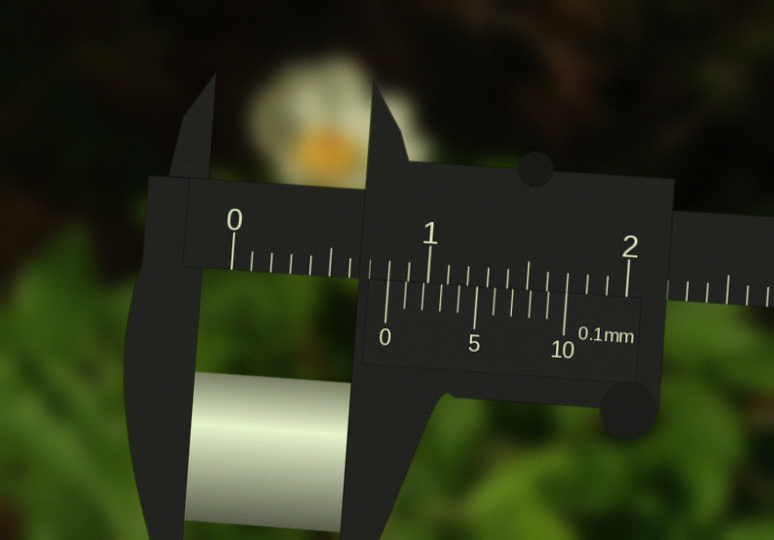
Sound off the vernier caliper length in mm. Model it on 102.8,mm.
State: 8.0,mm
